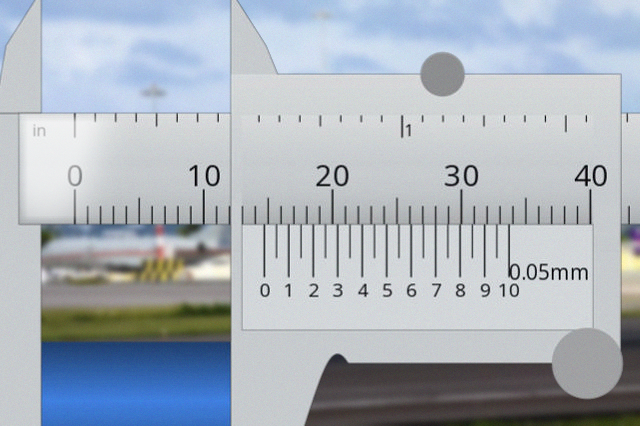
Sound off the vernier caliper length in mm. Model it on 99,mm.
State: 14.7,mm
